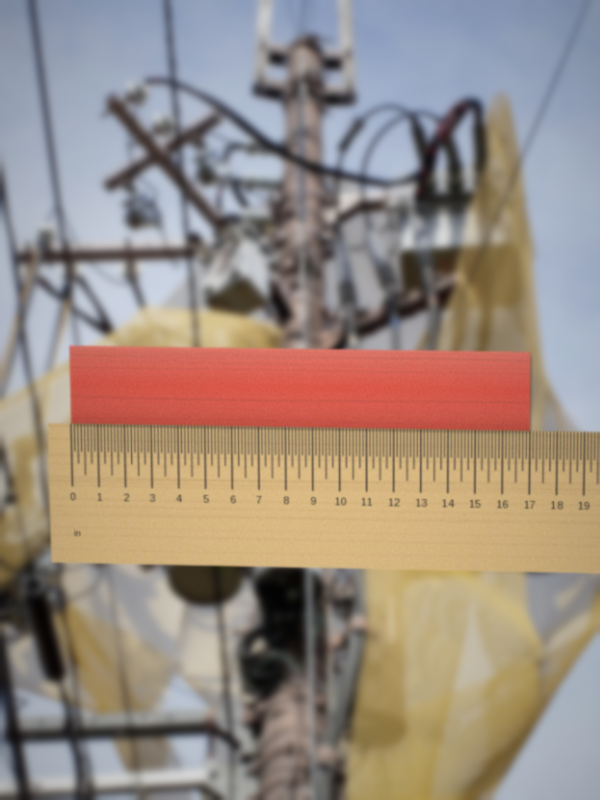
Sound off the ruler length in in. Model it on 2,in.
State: 17,in
